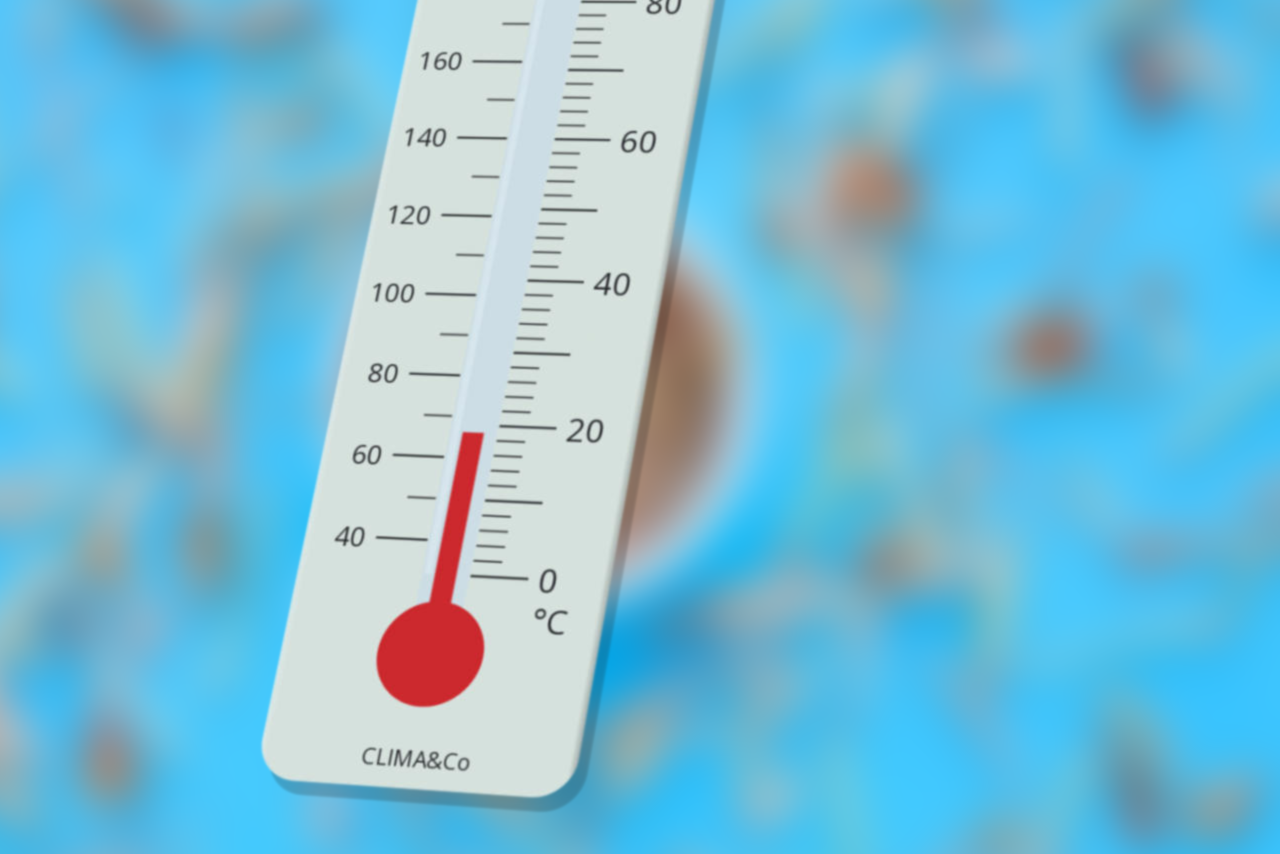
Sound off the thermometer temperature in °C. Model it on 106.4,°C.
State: 19,°C
